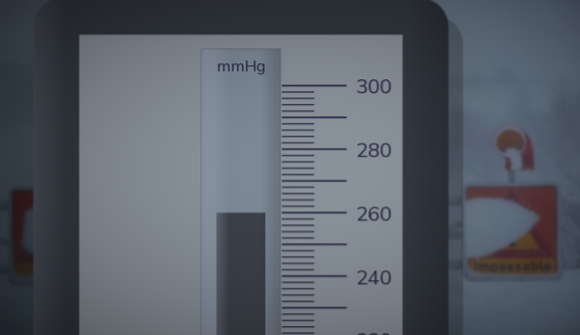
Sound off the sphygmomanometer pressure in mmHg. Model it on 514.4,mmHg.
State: 260,mmHg
